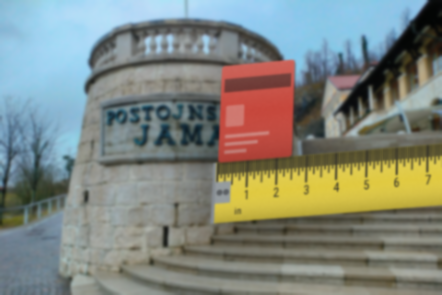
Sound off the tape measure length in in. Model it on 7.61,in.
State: 2.5,in
